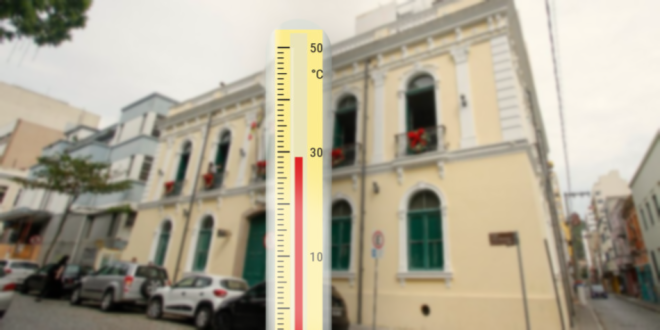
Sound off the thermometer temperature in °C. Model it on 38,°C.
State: 29,°C
